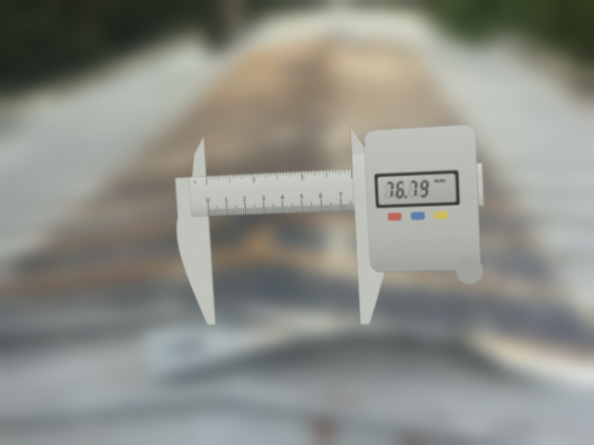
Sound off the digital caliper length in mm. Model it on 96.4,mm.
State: 76.79,mm
